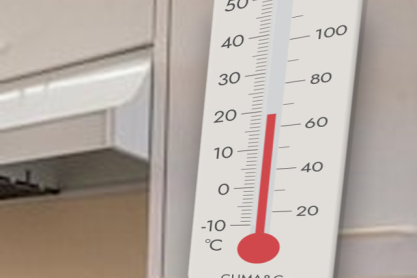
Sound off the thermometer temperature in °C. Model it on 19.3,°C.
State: 19,°C
